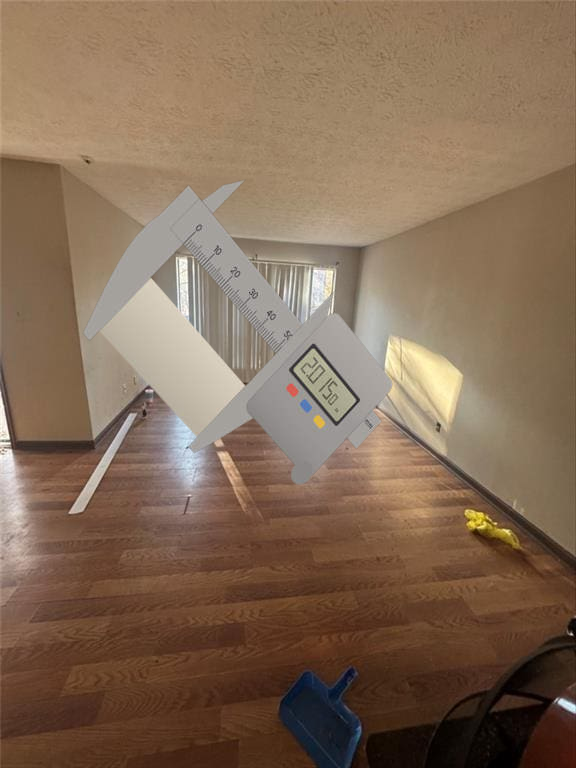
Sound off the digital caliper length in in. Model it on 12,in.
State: 2.0150,in
